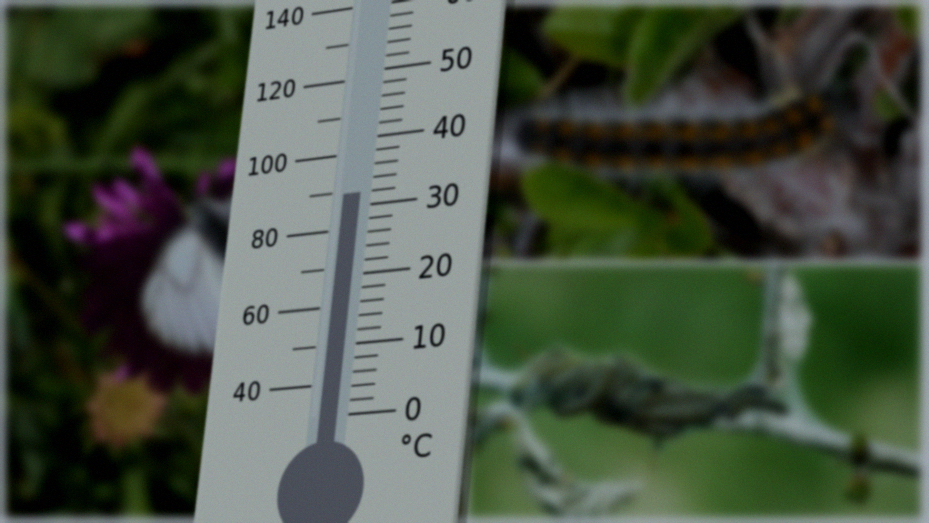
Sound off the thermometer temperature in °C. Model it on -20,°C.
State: 32,°C
